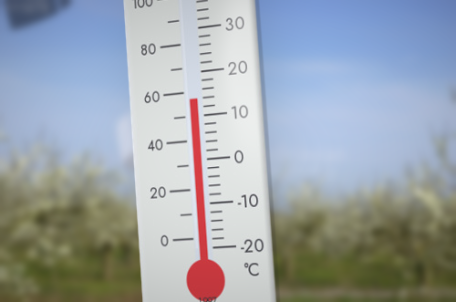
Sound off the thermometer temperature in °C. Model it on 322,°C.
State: 14,°C
